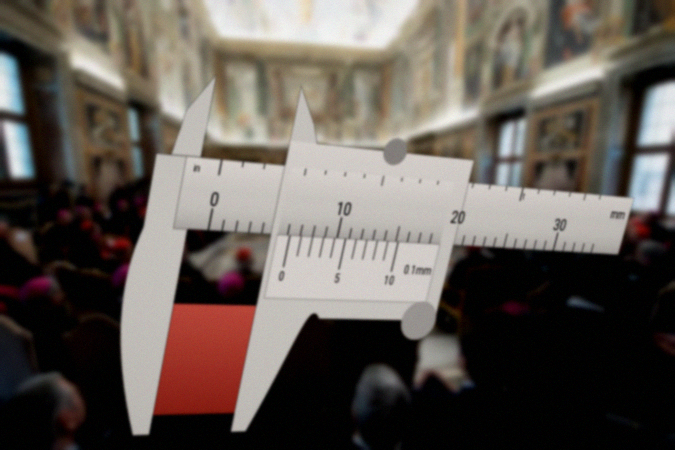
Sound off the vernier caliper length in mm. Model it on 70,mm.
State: 6.2,mm
